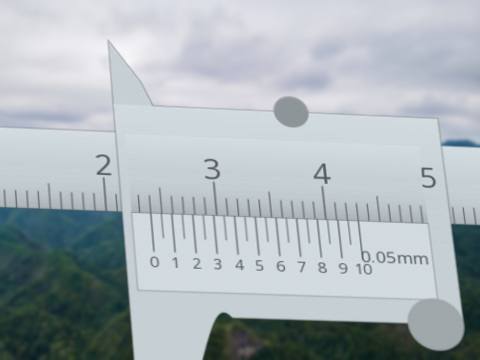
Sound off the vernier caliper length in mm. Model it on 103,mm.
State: 24.0,mm
